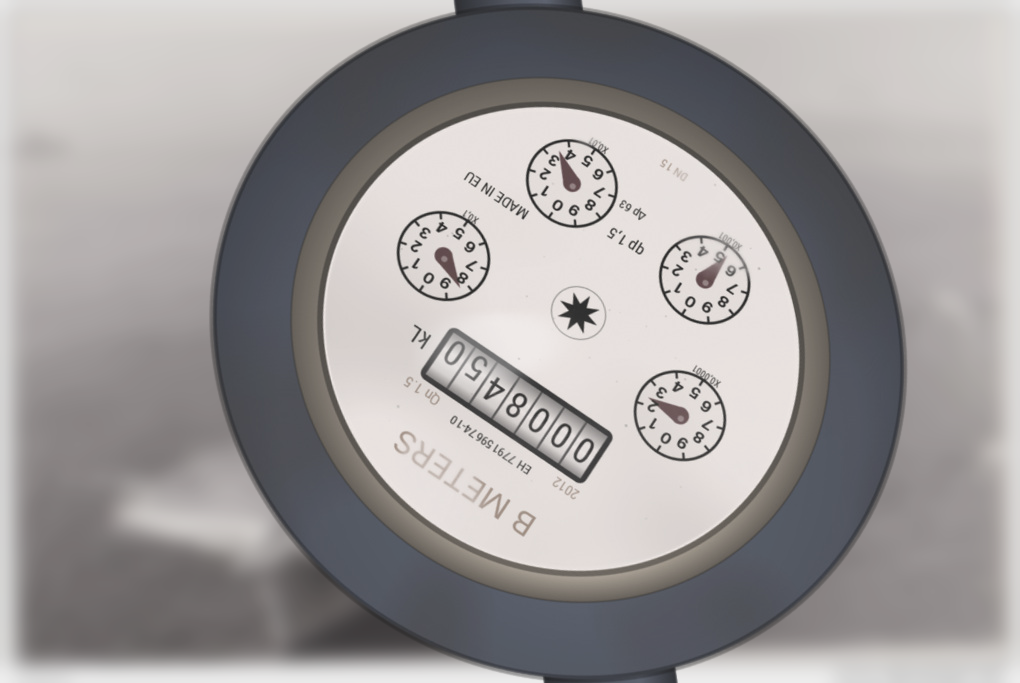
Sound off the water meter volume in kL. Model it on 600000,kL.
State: 8449.8352,kL
